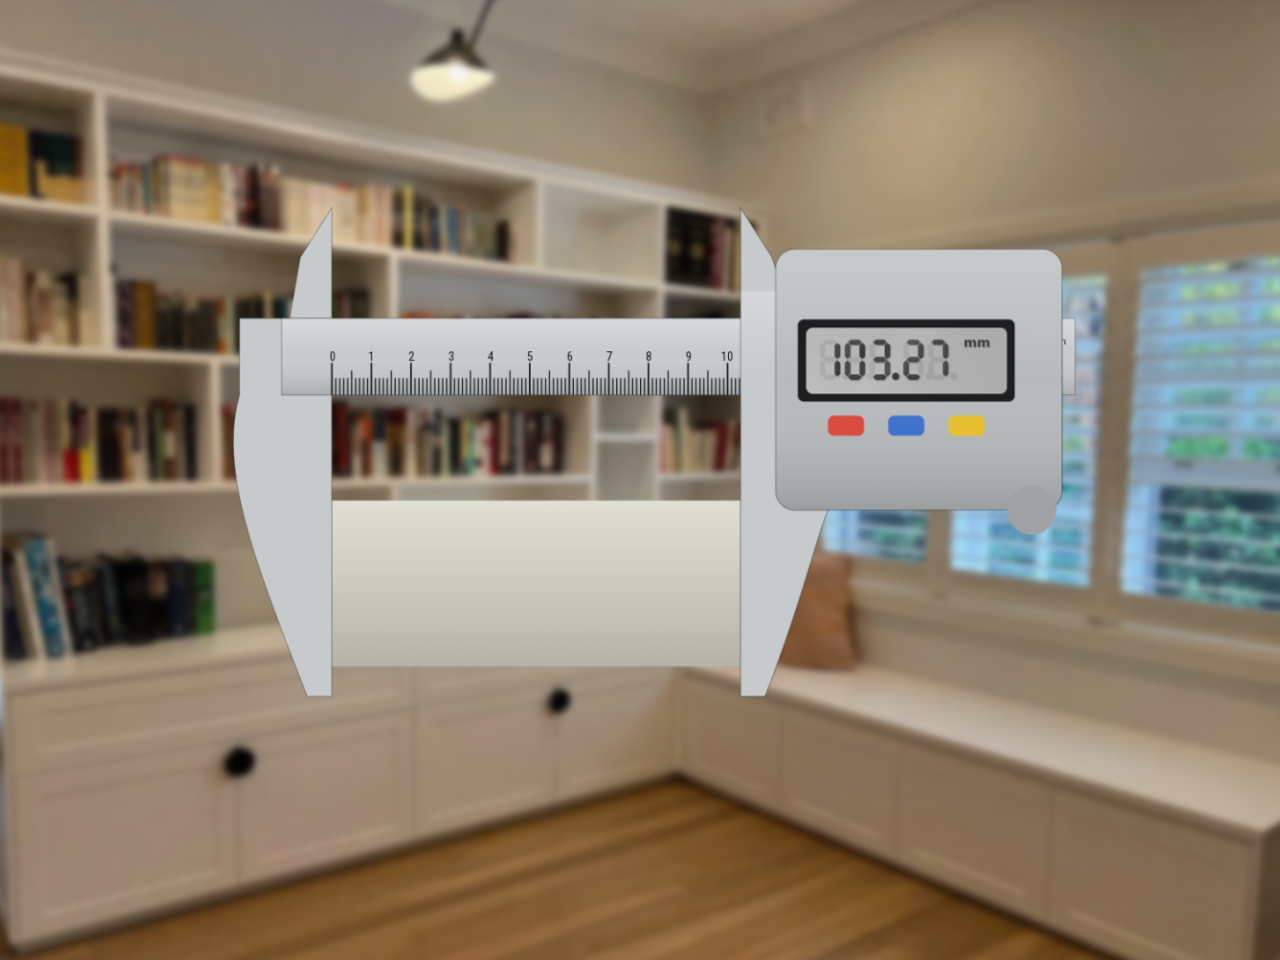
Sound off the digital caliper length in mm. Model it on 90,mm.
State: 103.27,mm
